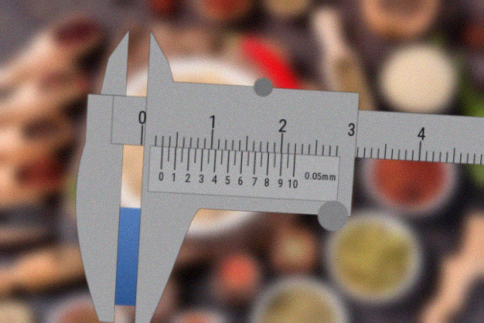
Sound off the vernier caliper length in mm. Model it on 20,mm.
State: 3.0,mm
